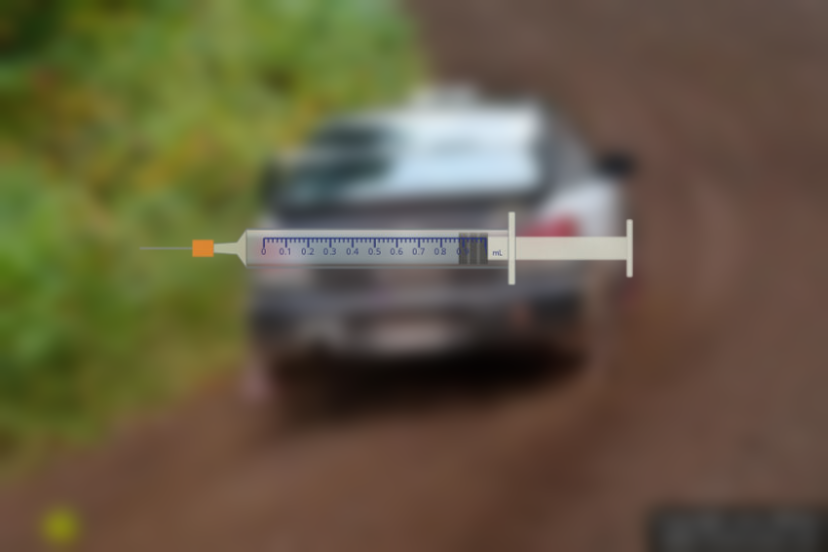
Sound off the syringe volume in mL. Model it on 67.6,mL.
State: 0.88,mL
